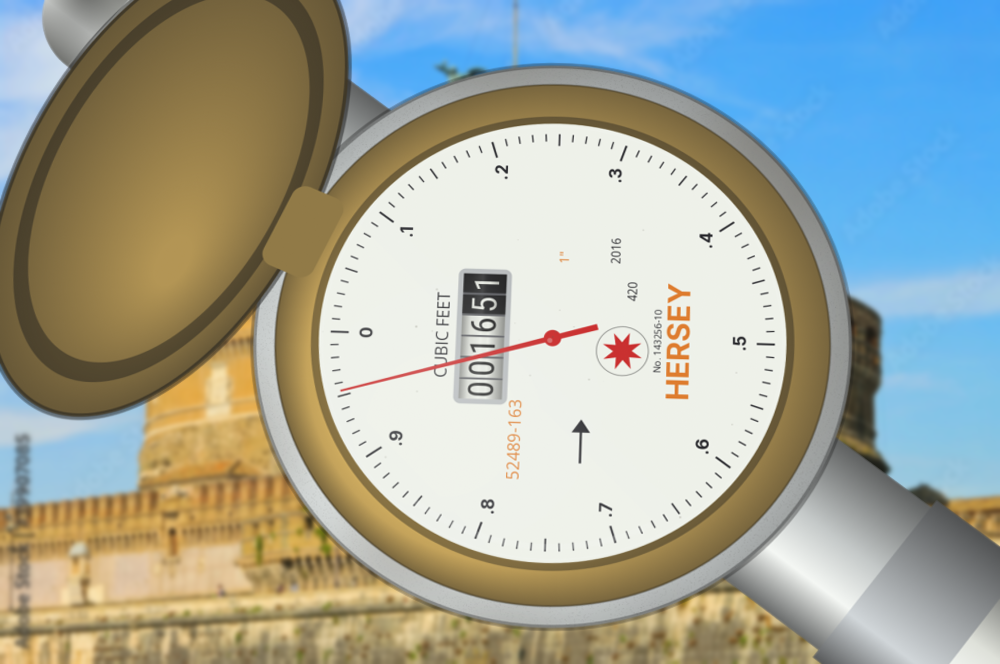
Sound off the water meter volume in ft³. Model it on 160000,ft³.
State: 1650.95,ft³
